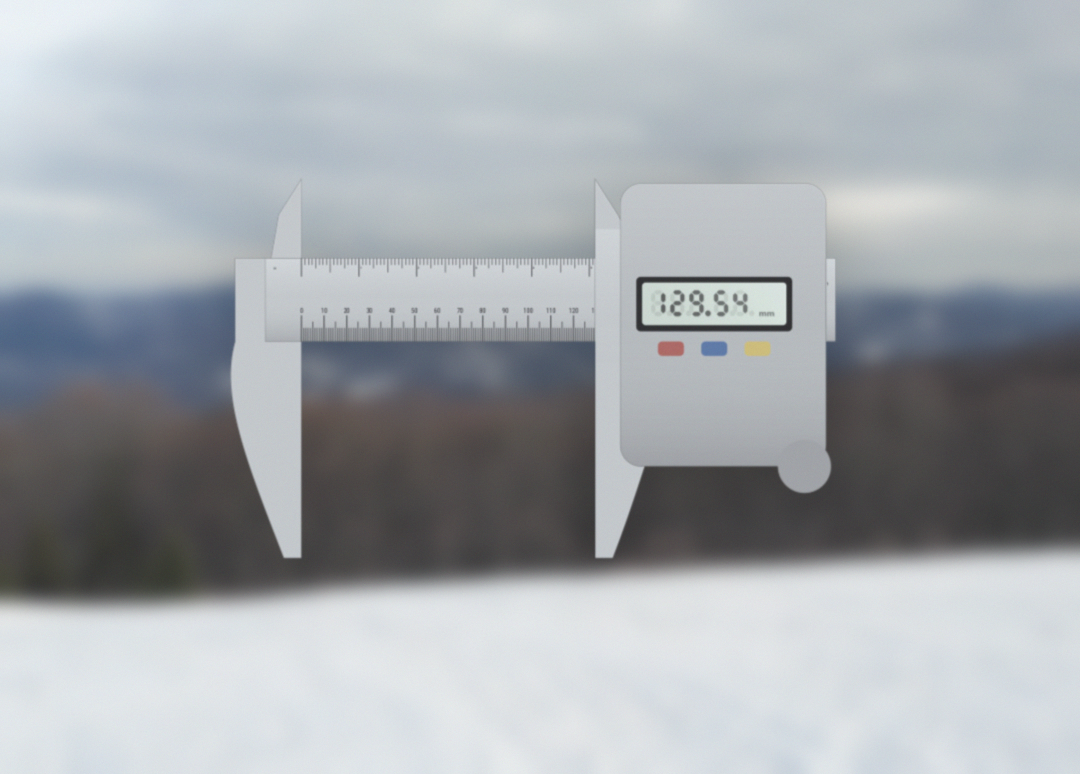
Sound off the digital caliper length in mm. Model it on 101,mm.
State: 129.54,mm
